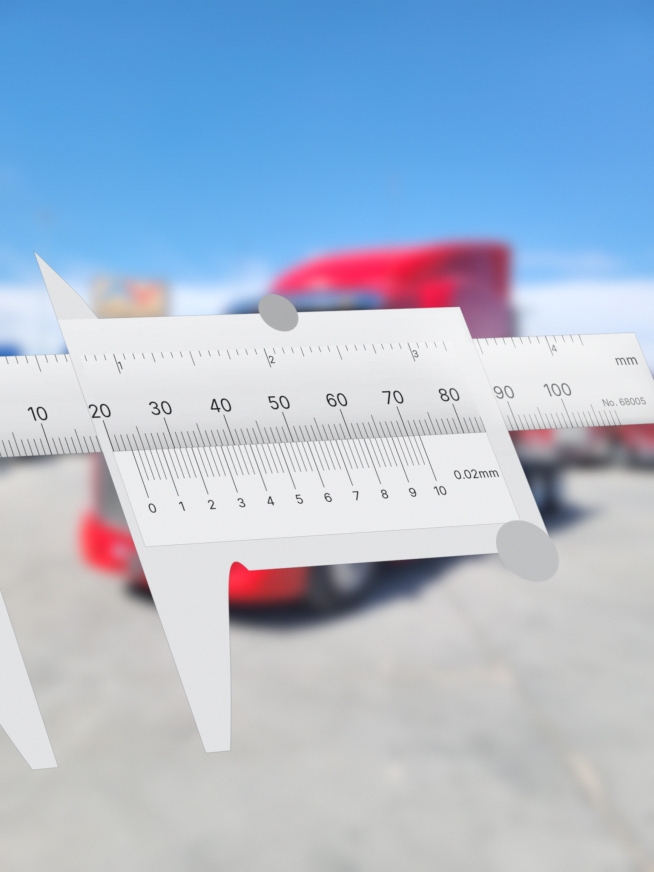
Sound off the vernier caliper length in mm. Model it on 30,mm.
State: 23.0,mm
